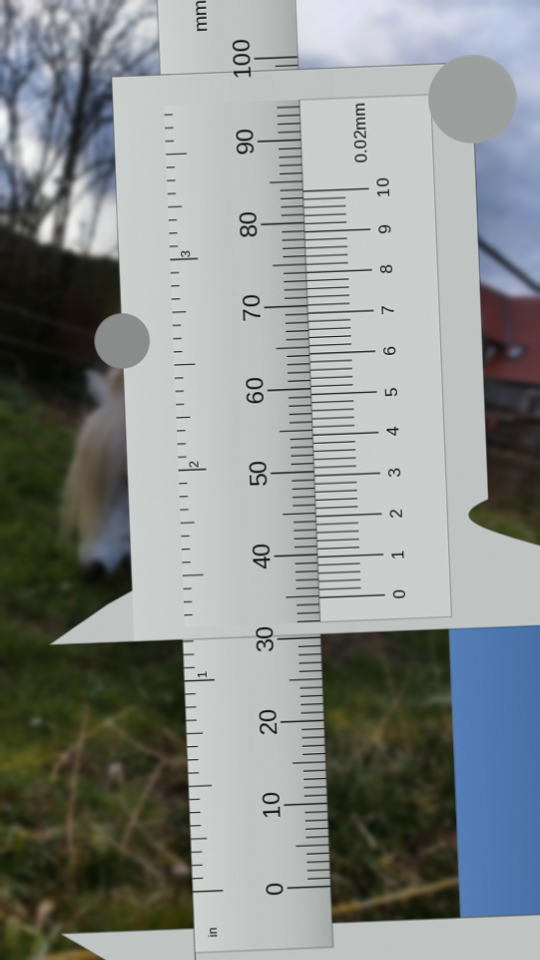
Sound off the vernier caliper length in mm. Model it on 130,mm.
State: 34.8,mm
